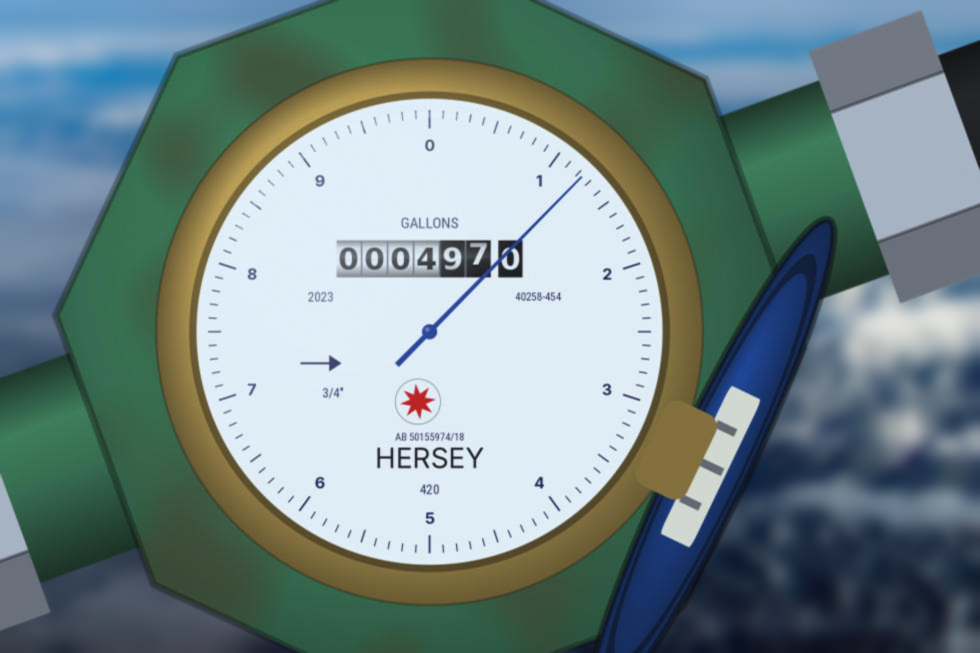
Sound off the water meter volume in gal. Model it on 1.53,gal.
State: 4971.2,gal
